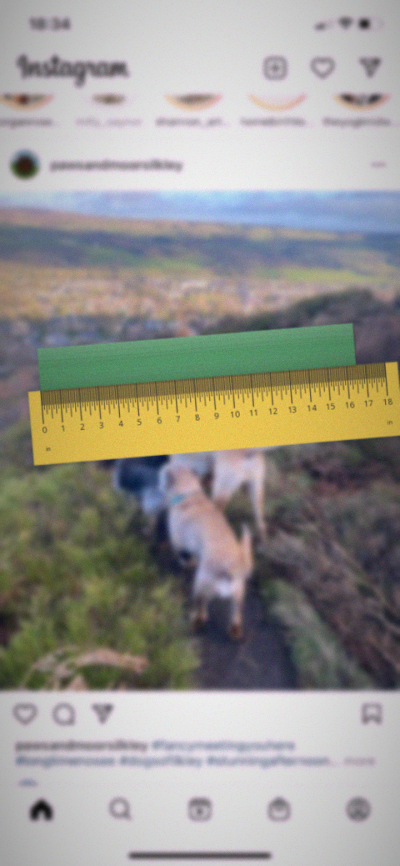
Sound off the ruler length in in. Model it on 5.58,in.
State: 16.5,in
